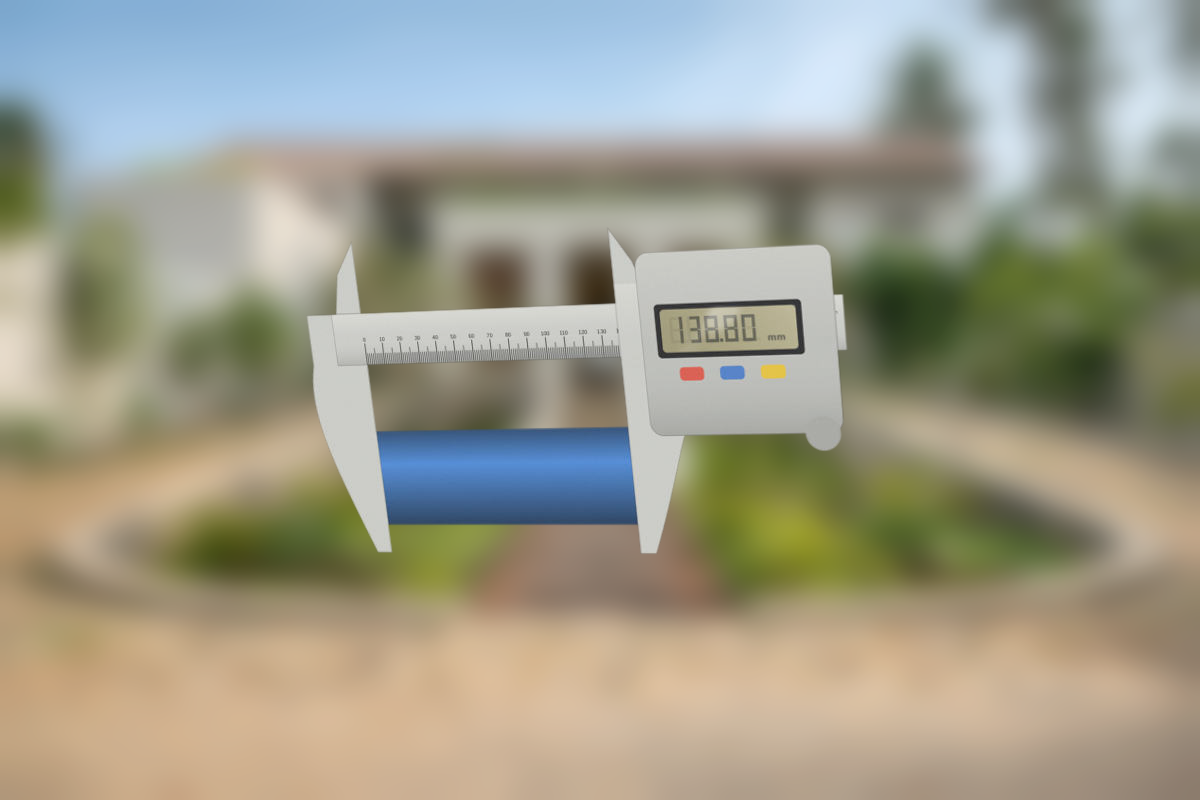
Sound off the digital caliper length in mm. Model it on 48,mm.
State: 138.80,mm
